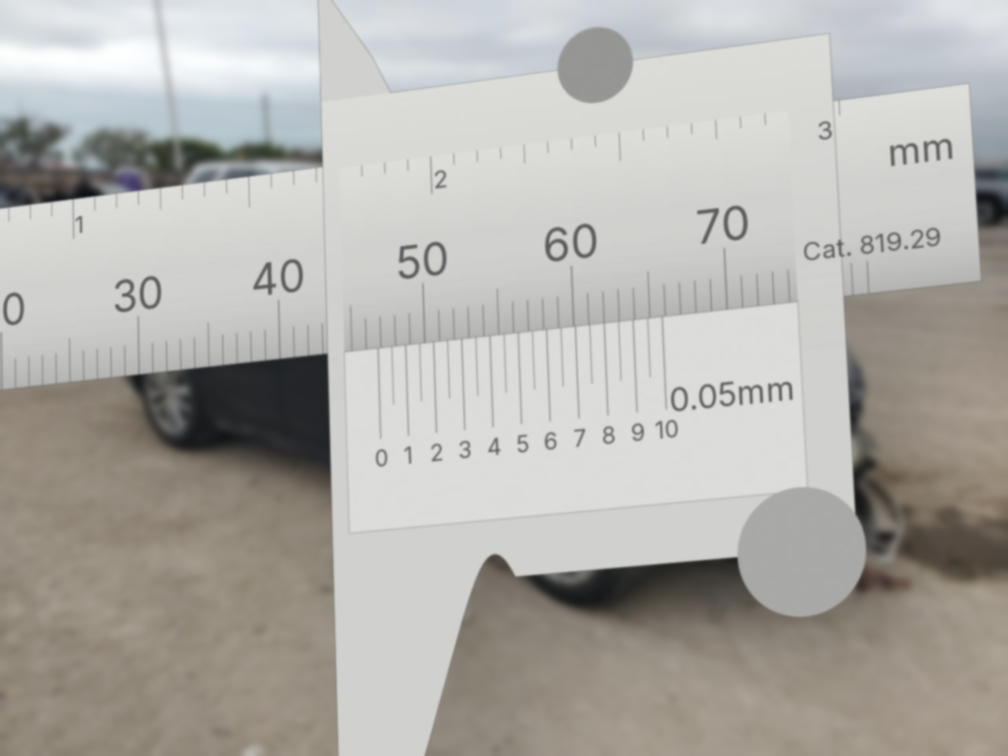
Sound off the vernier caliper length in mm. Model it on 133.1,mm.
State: 46.8,mm
